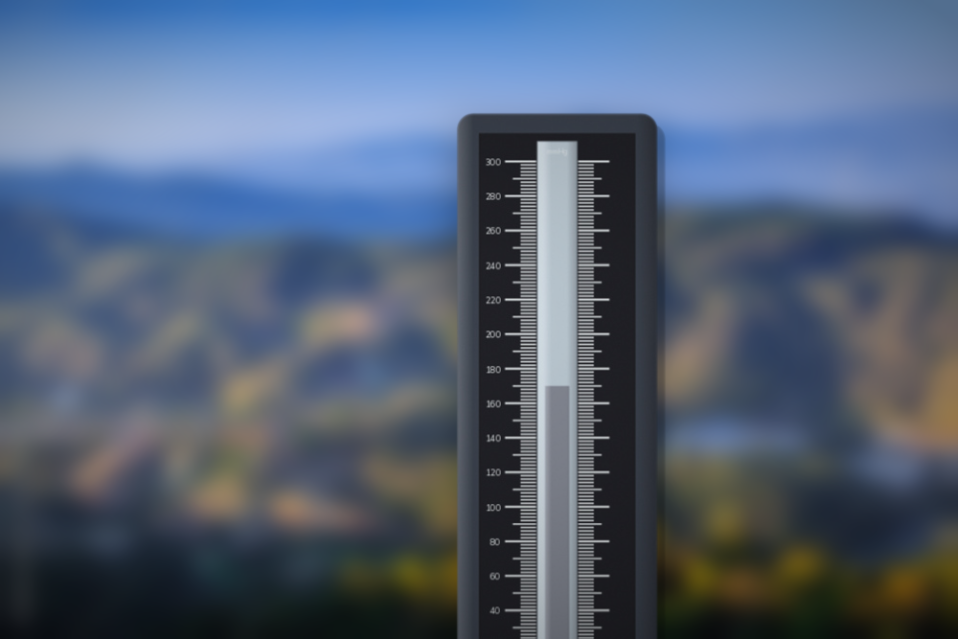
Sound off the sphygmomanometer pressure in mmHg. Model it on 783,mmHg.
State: 170,mmHg
